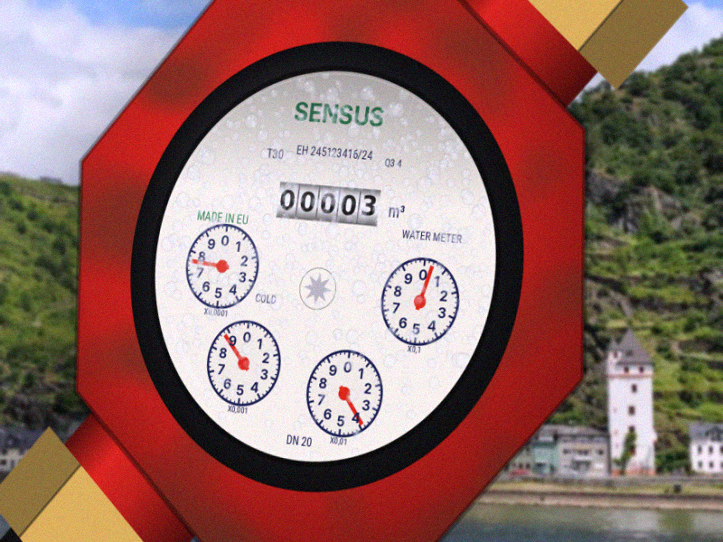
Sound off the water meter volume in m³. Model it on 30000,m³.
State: 3.0387,m³
